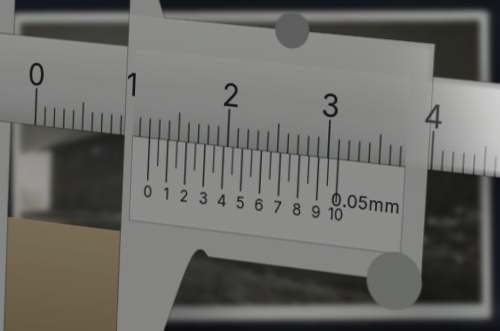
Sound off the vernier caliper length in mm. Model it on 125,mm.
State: 12.0,mm
